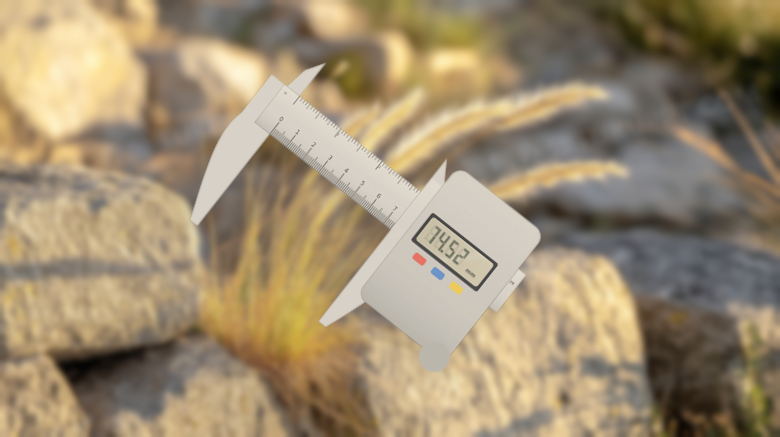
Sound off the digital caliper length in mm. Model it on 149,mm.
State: 74.52,mm
